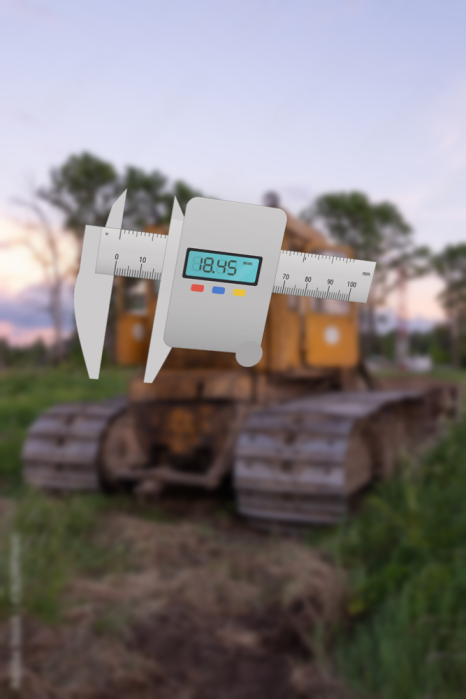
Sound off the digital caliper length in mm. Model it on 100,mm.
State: 18.45,mm
